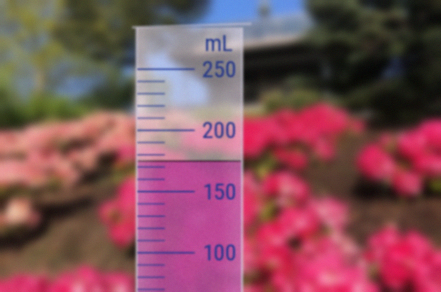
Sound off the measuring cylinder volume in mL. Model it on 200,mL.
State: 175,mL
